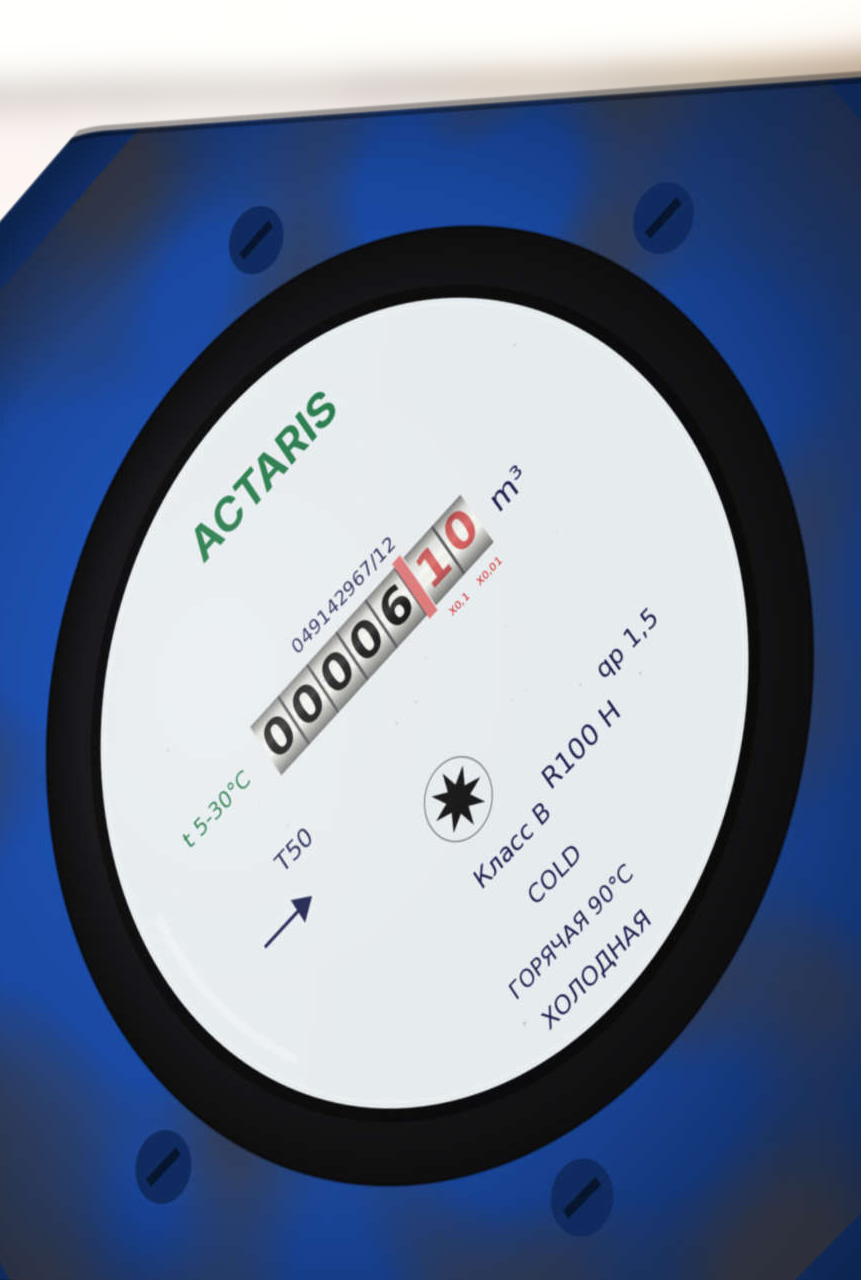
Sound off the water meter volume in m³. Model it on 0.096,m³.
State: 6.10,m³
